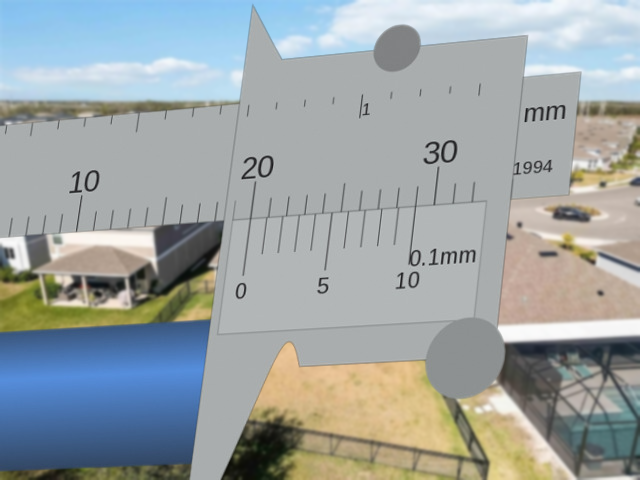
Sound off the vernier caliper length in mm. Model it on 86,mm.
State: 20.0,mm
